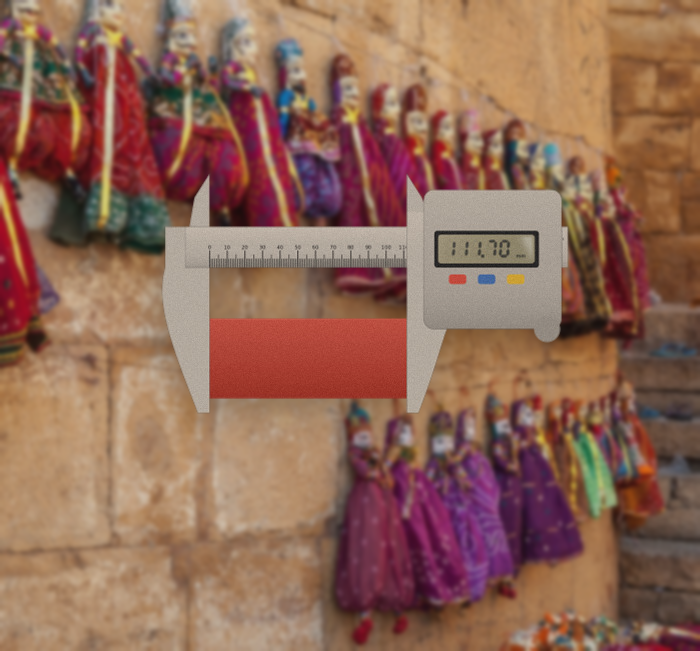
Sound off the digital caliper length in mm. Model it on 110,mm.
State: 111.70,mm
